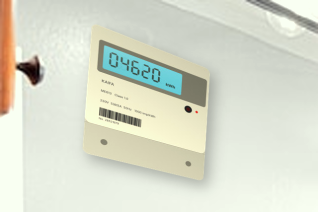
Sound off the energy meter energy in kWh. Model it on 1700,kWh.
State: 4620,kWh
